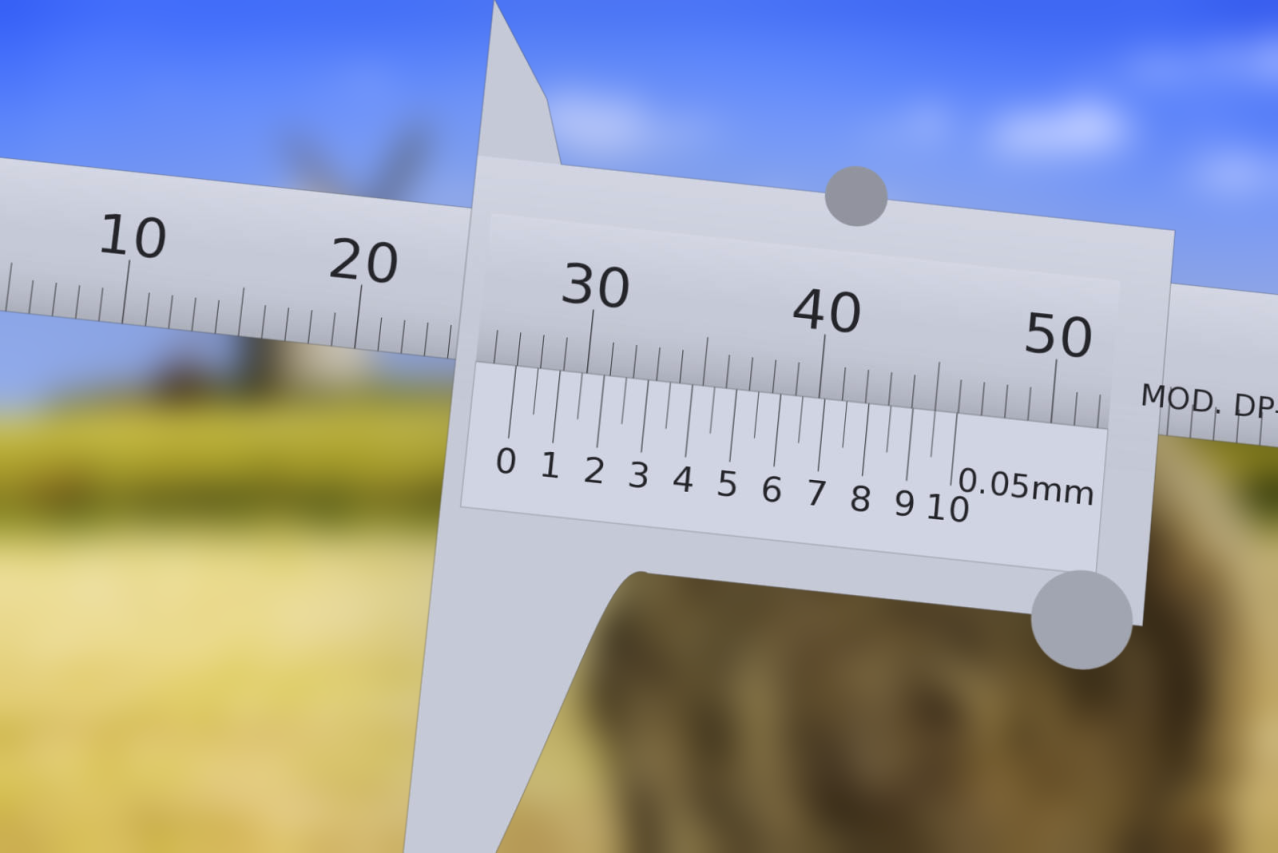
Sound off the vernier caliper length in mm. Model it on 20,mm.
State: 26.95,mm
